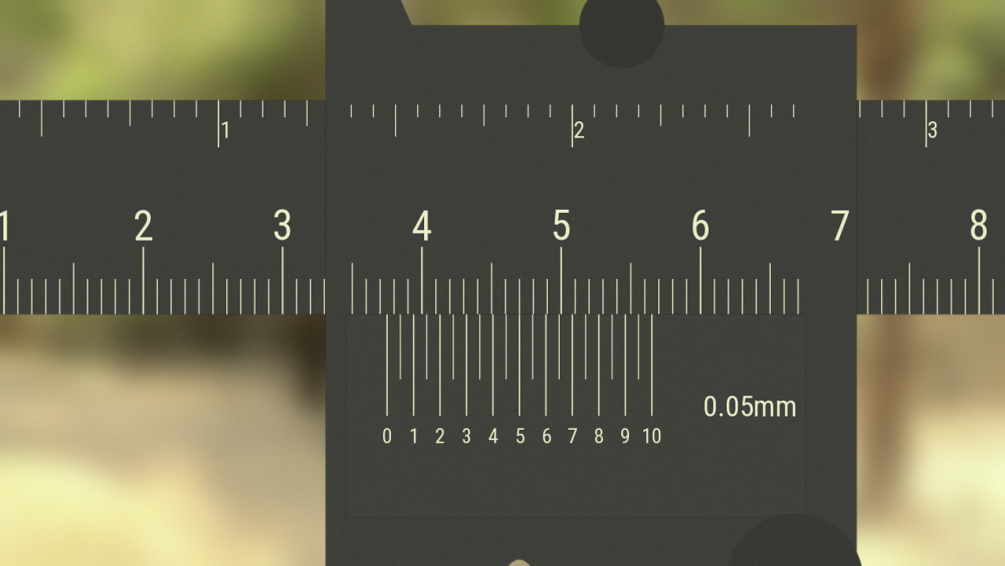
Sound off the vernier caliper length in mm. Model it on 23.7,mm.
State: 37.5,mm
